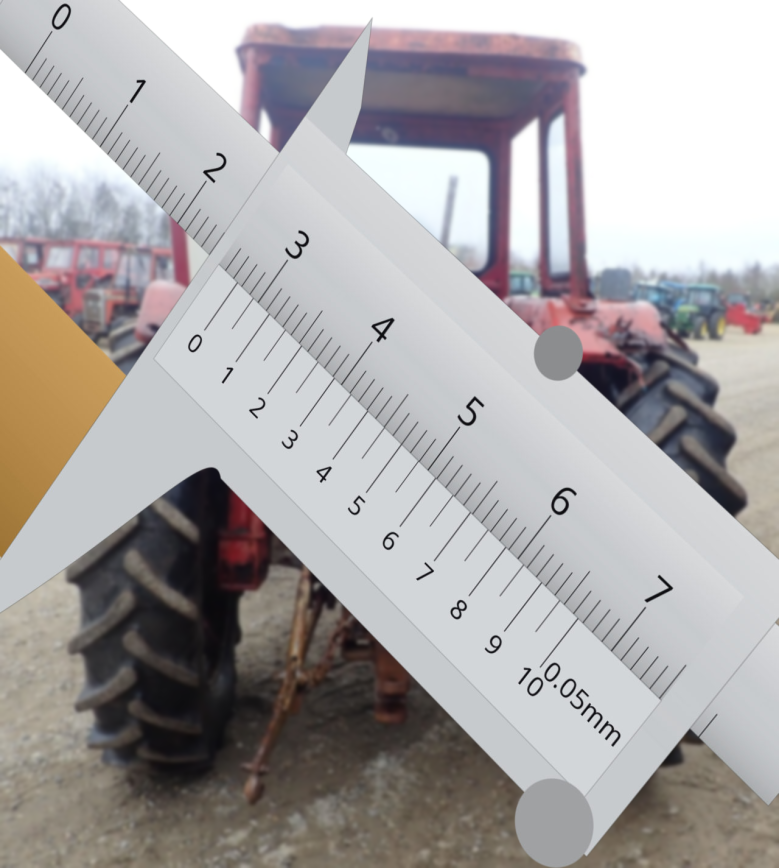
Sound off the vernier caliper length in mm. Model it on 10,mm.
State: 27.5,mm
